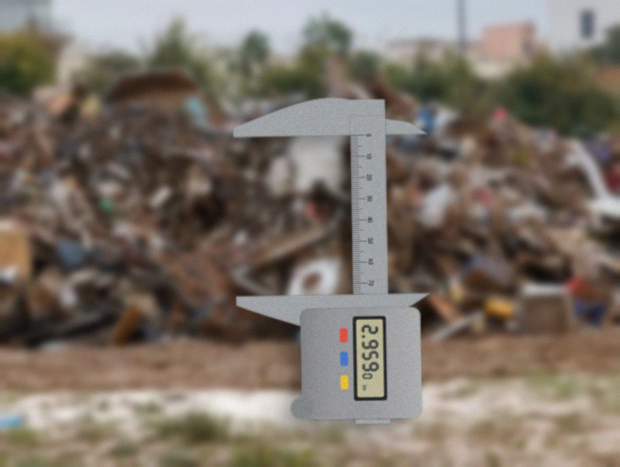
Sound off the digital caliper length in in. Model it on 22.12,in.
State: 2.9590,in
